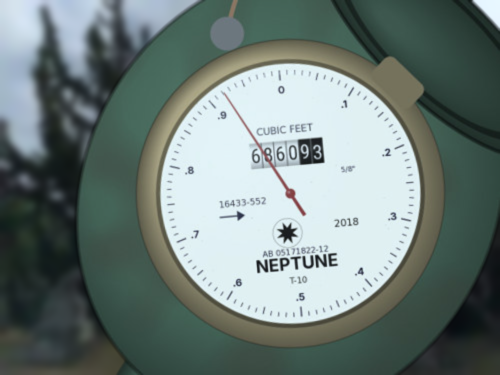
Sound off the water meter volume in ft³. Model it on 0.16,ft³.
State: 686092.92,ft³
